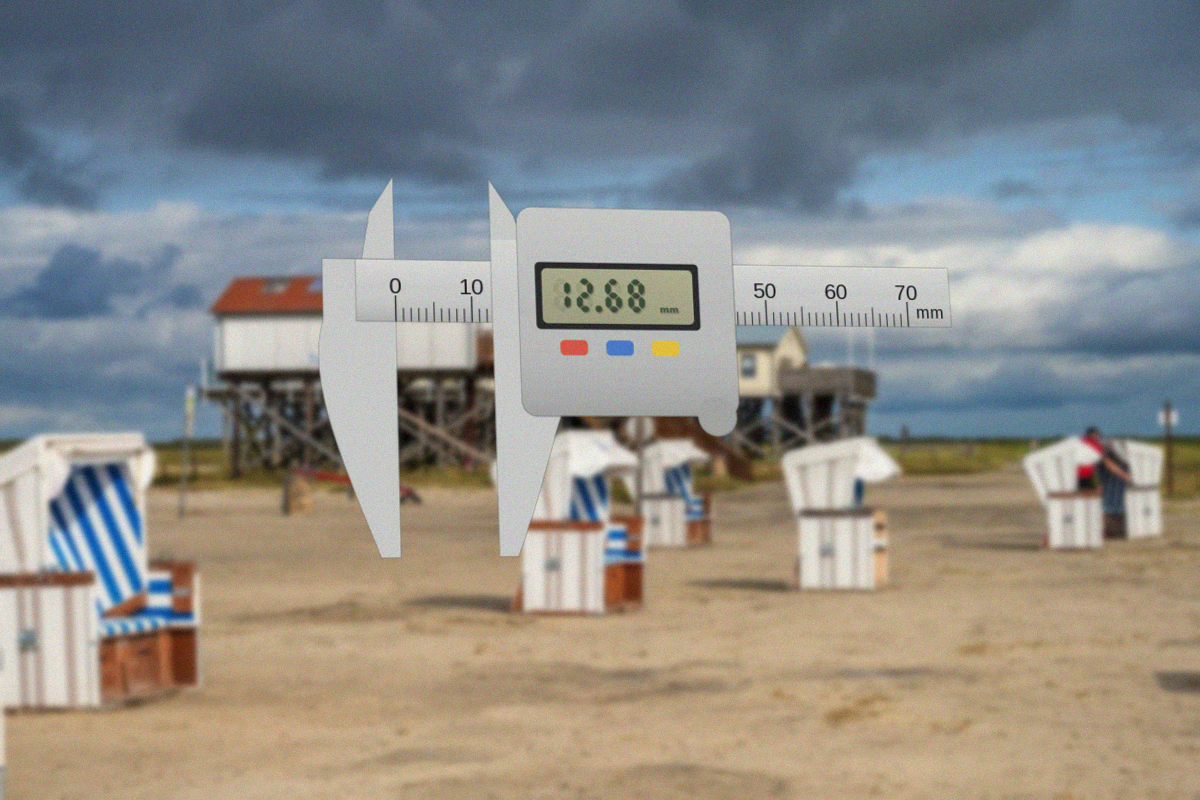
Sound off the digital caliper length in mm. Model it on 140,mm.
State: 12.68,mm
